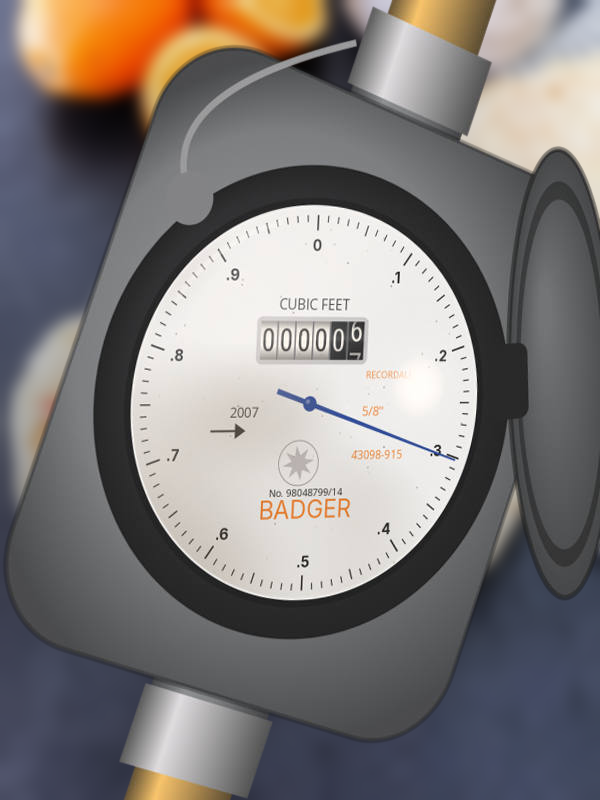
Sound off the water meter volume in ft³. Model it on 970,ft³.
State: 6.30,ft³
